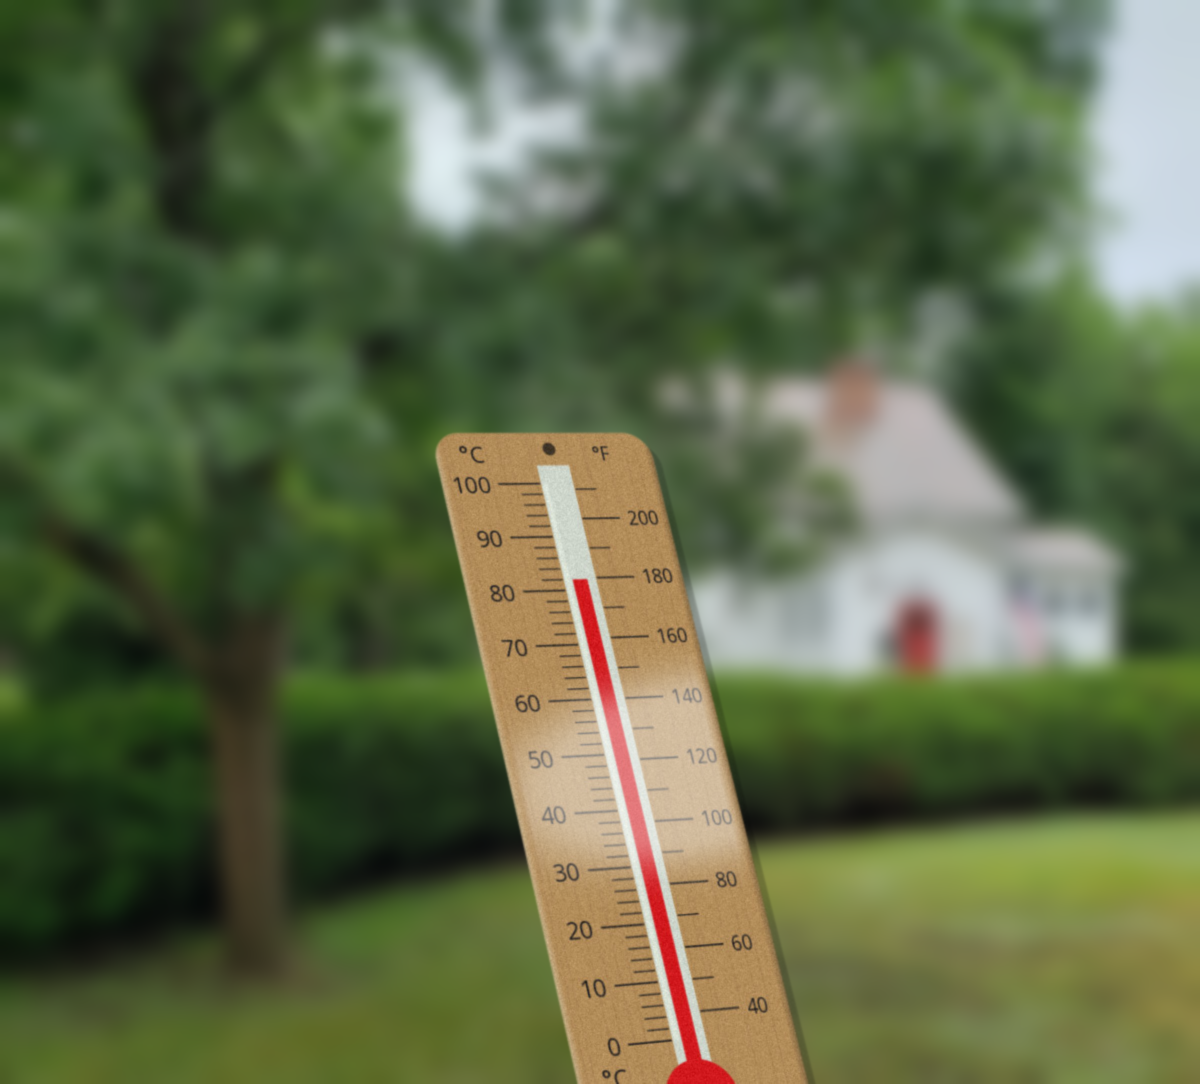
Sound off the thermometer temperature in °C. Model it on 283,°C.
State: 82,°C
